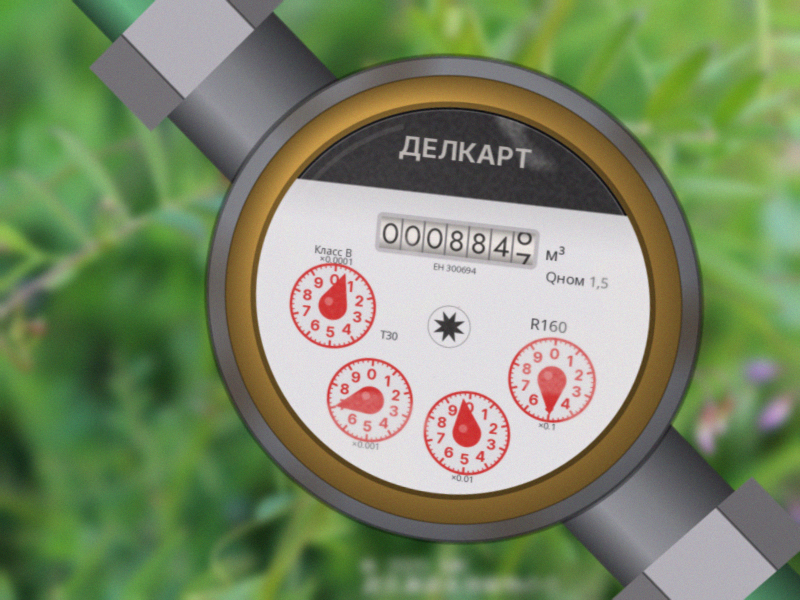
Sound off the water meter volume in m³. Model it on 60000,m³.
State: 8846.4970,m³
